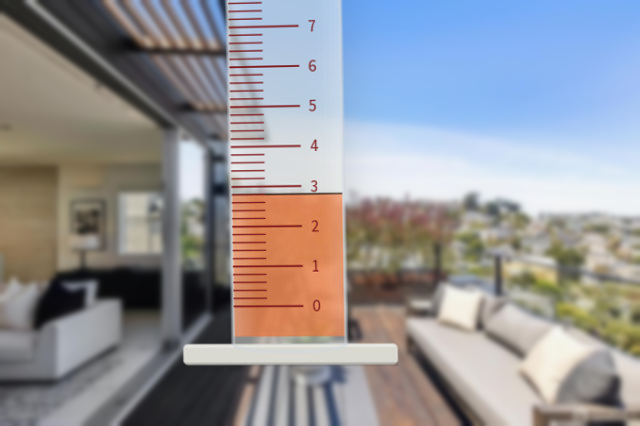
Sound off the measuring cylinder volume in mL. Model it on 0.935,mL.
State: 2.8,mL
